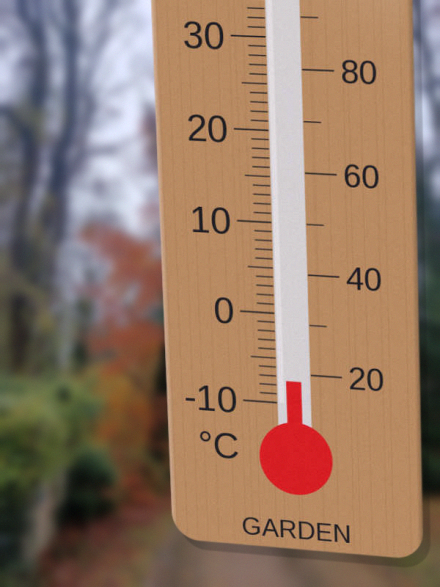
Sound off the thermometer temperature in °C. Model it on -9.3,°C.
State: -7.5,°C
